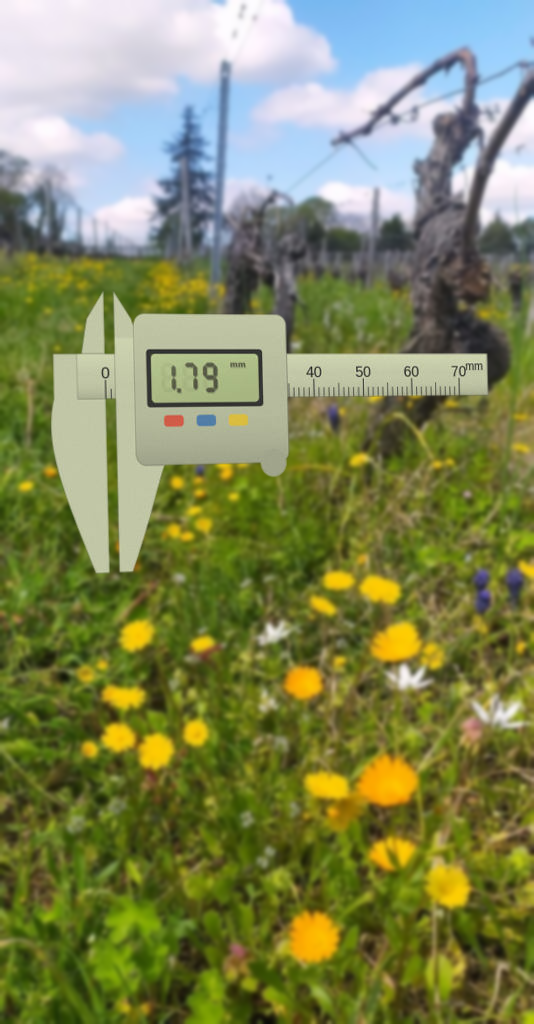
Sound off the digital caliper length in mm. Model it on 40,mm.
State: 1.79,mm
